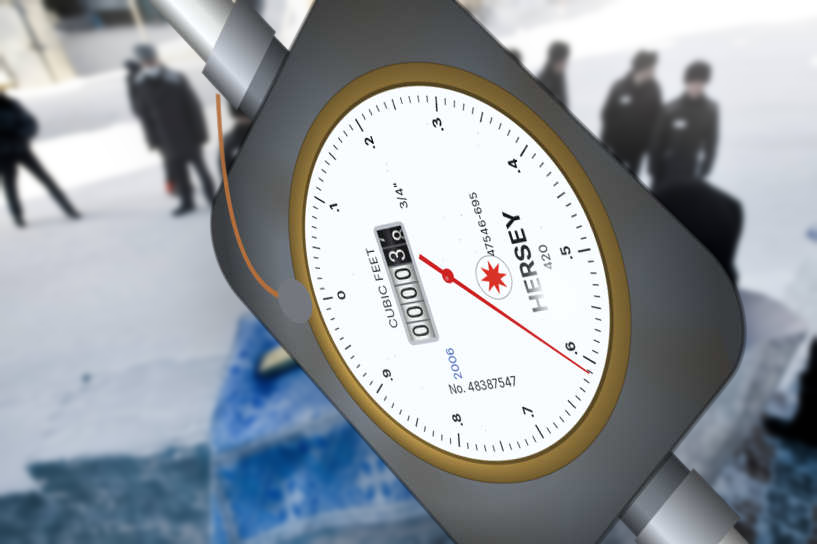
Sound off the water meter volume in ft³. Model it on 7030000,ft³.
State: 37.61,ft³
